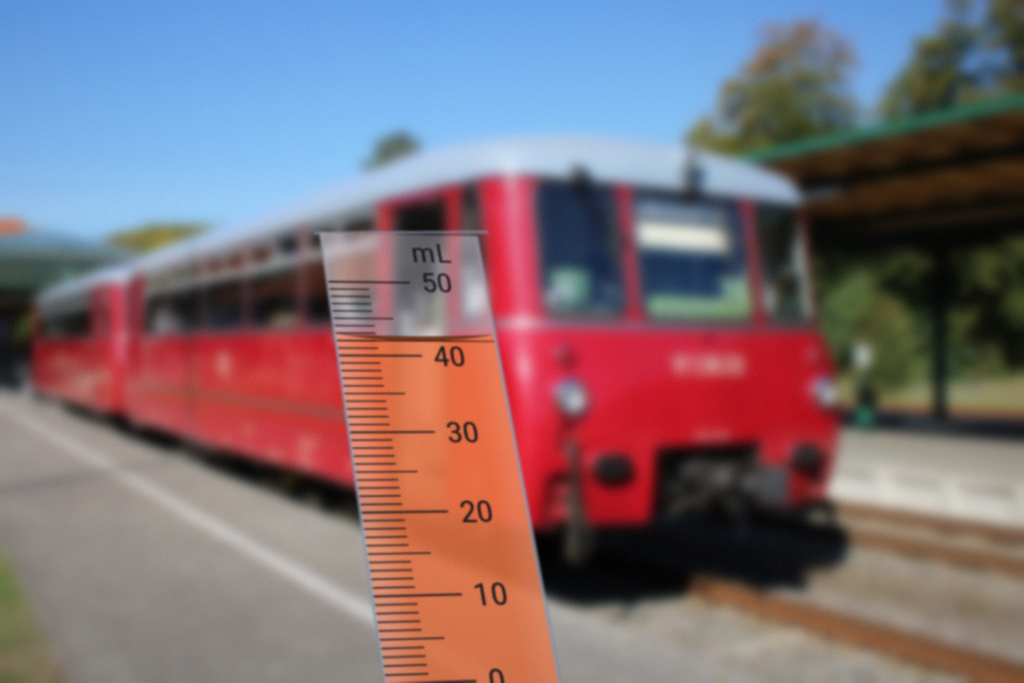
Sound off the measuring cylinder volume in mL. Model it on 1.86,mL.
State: 42,mL
